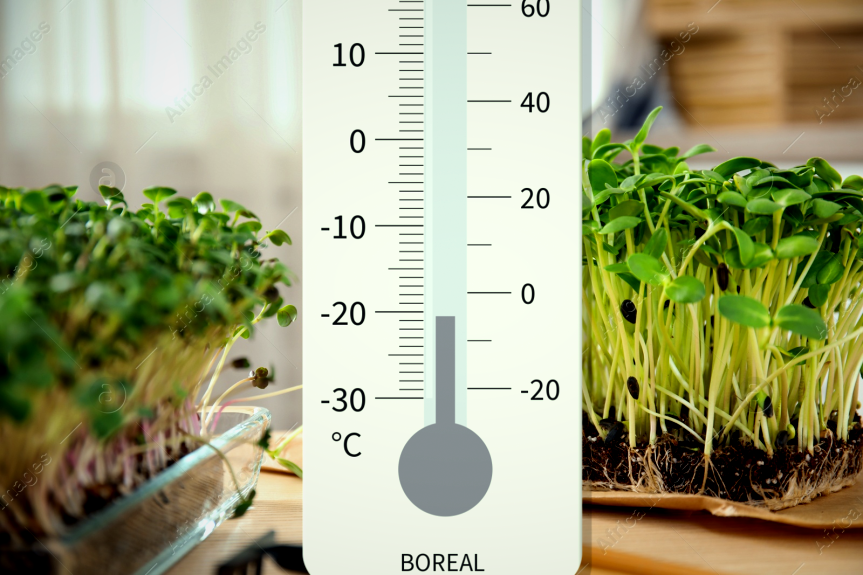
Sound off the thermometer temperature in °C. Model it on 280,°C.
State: -20.5,°C
